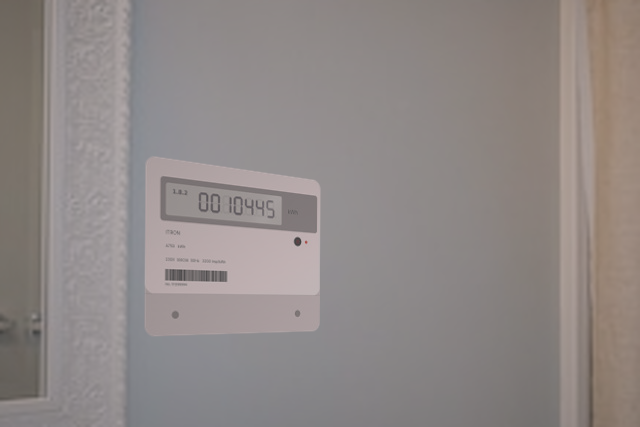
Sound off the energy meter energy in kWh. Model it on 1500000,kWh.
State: 10445,kWh
